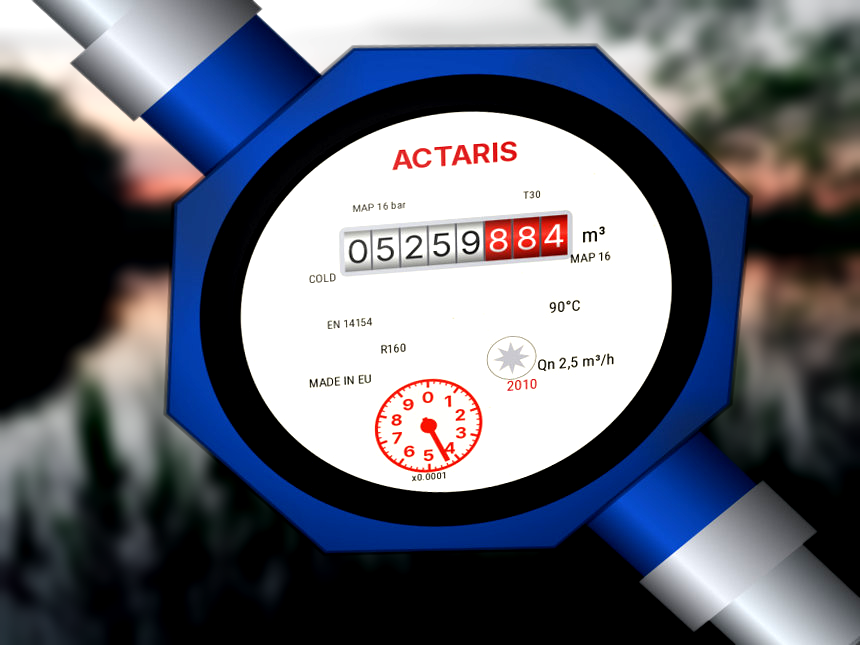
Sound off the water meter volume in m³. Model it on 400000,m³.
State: 5259.8844,m³
